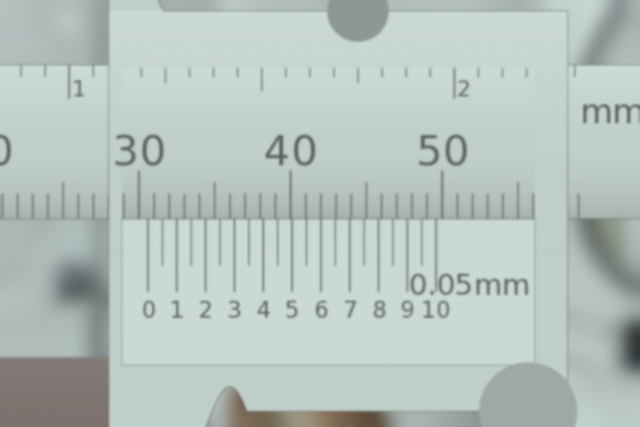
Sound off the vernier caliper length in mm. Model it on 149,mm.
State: 30.6,mm
